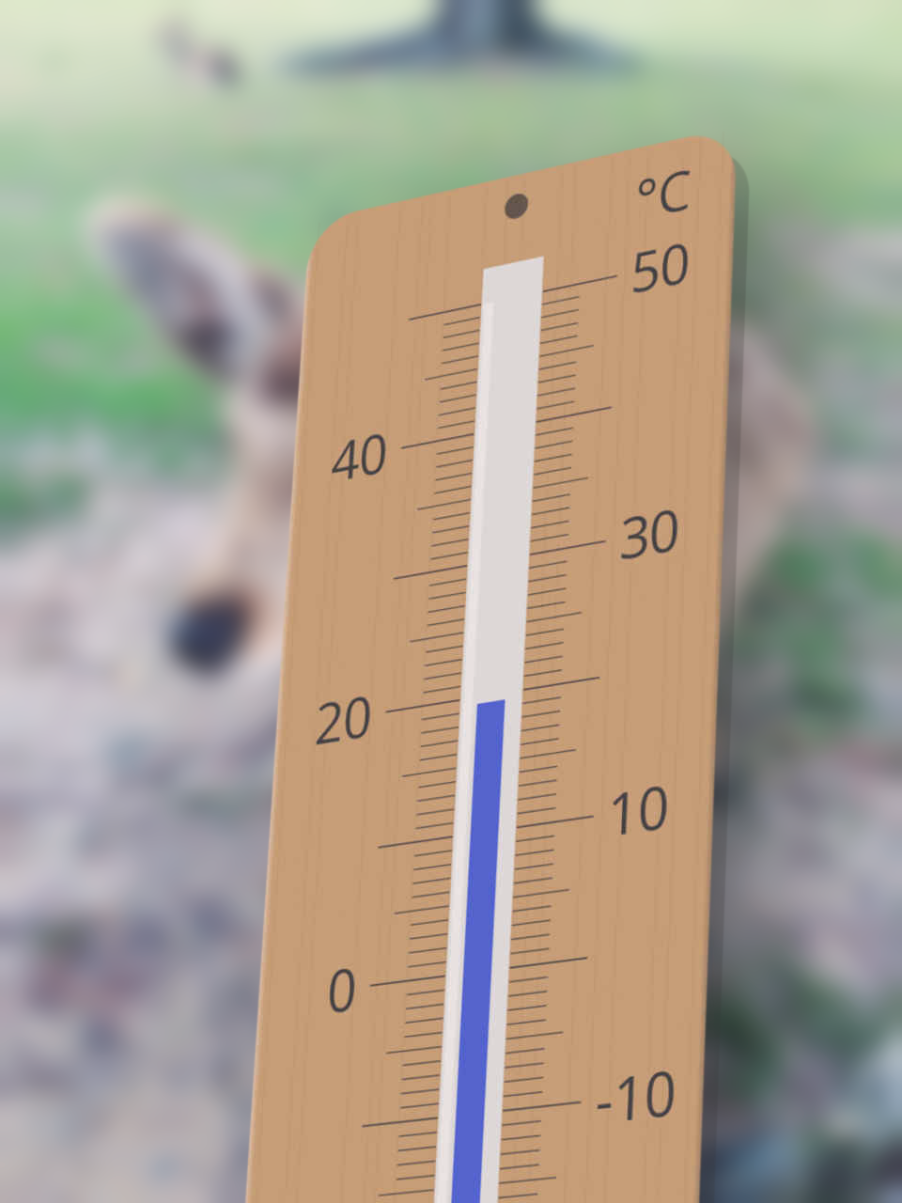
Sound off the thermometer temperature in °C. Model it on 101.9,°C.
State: 19.5,°C
